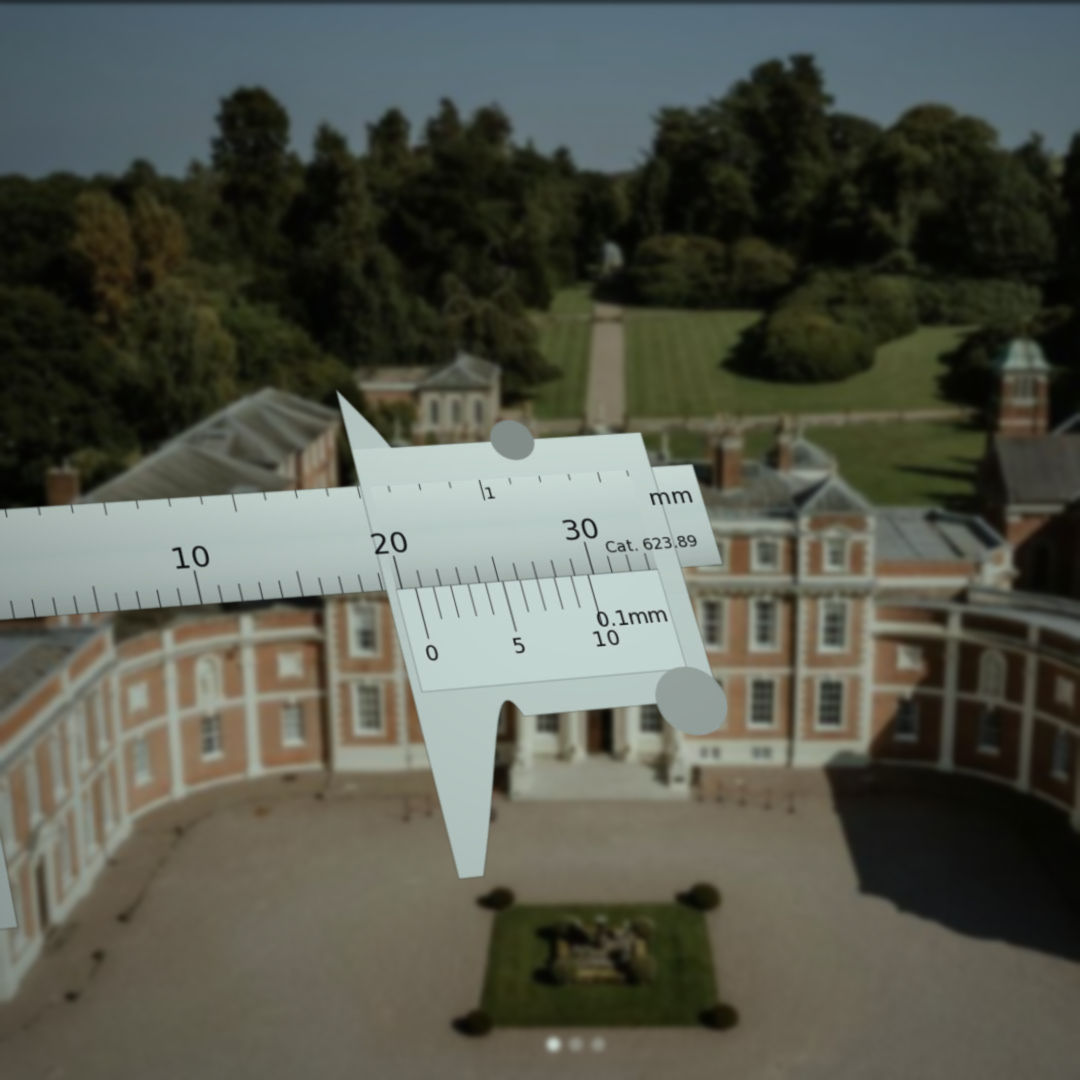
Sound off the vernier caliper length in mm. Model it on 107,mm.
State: 20.7,mm
